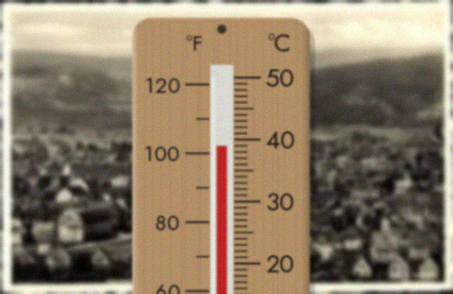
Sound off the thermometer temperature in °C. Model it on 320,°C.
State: 39,°C
